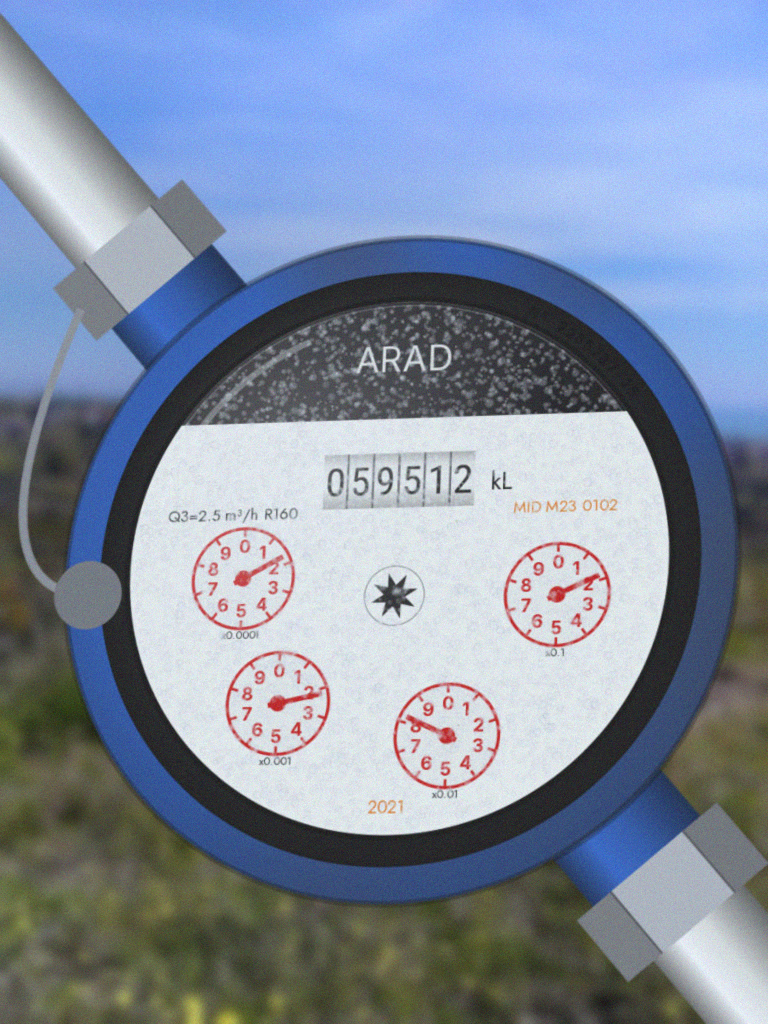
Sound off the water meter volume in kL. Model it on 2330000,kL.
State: 59512.1821,kL
